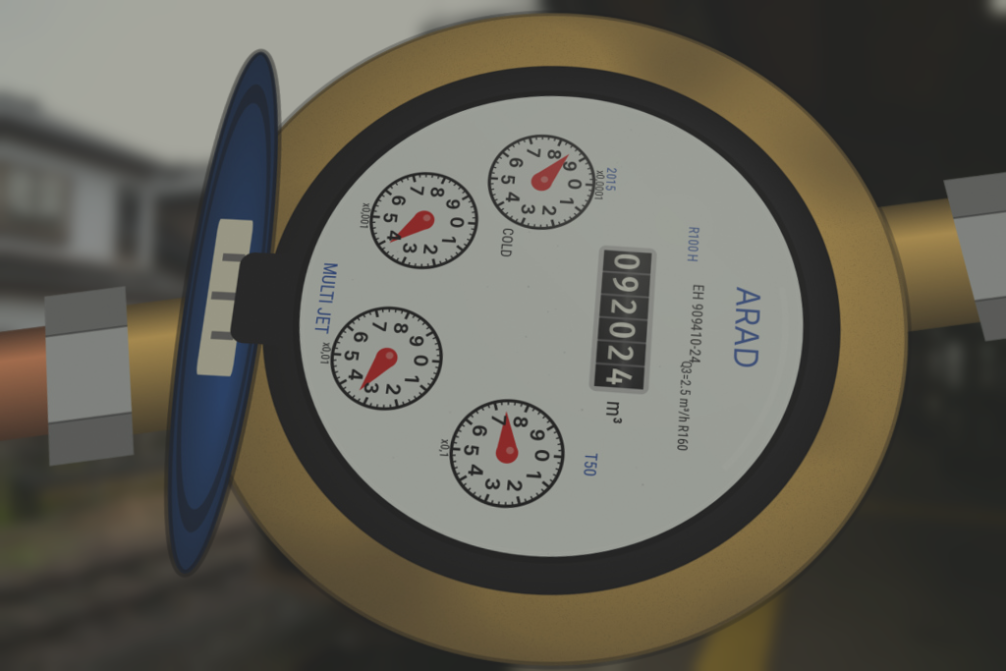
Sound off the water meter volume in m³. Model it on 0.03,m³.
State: 92024.7338,m³
